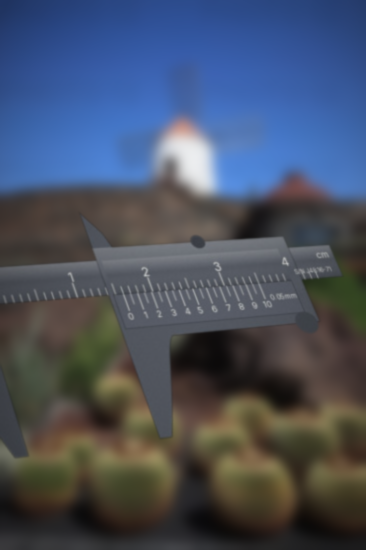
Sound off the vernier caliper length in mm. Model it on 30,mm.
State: 16.0,mm
